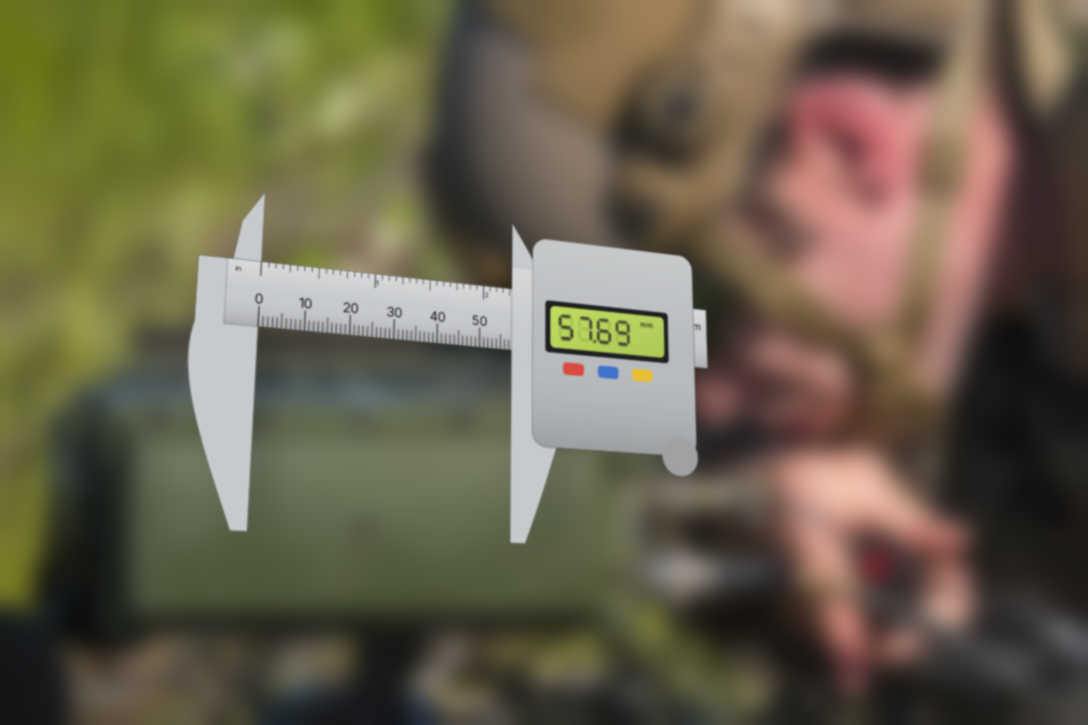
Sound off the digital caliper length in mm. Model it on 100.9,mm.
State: 57.69,mm
